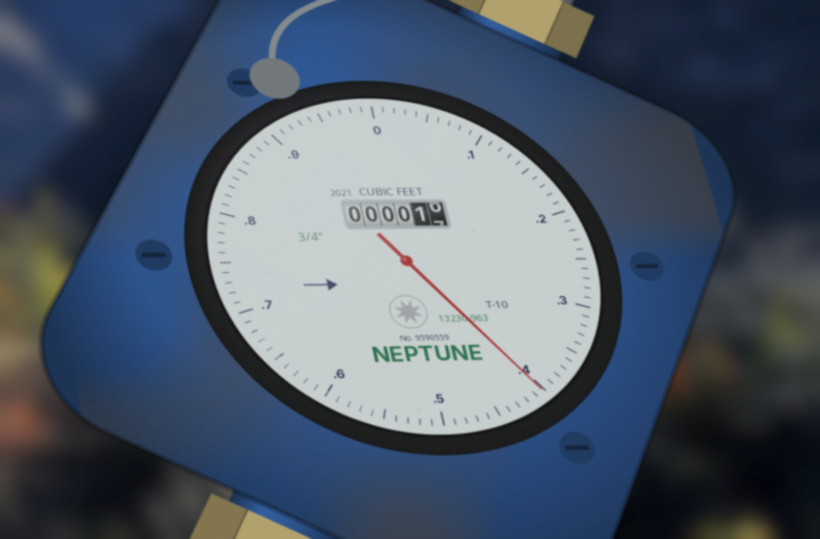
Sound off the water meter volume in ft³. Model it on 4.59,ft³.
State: 16.40,ft³
